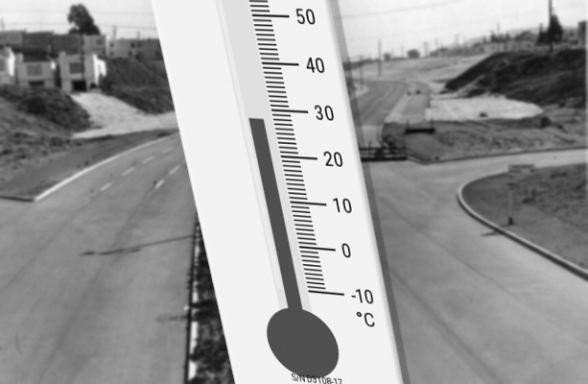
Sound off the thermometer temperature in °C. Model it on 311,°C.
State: 28,°C
